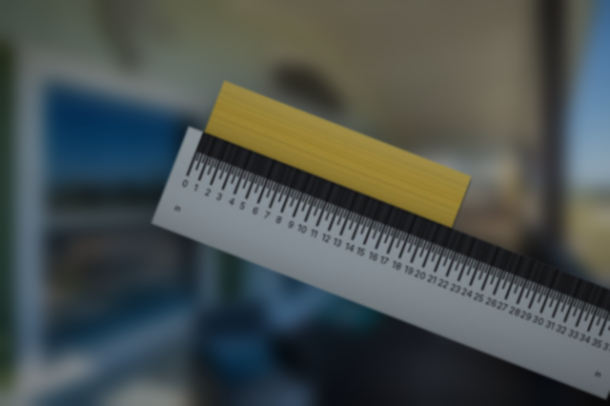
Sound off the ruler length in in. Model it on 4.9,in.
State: 21,in
